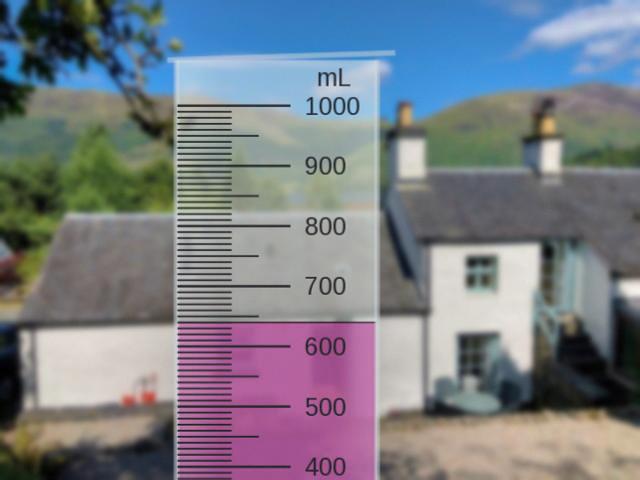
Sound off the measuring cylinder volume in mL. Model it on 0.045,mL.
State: 640,mL
